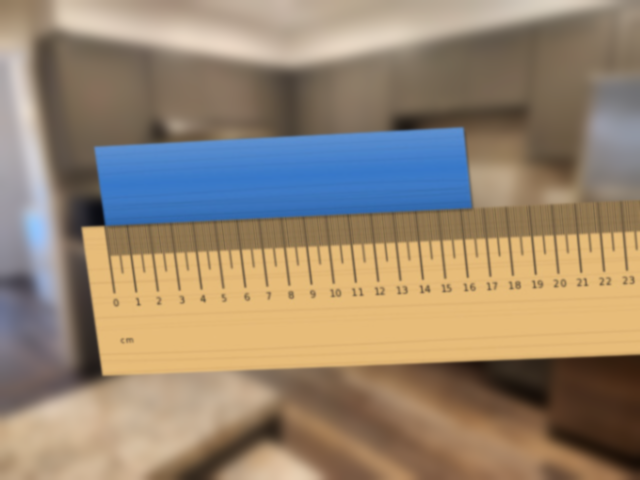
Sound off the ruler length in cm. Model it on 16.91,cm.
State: 16.5,cm
